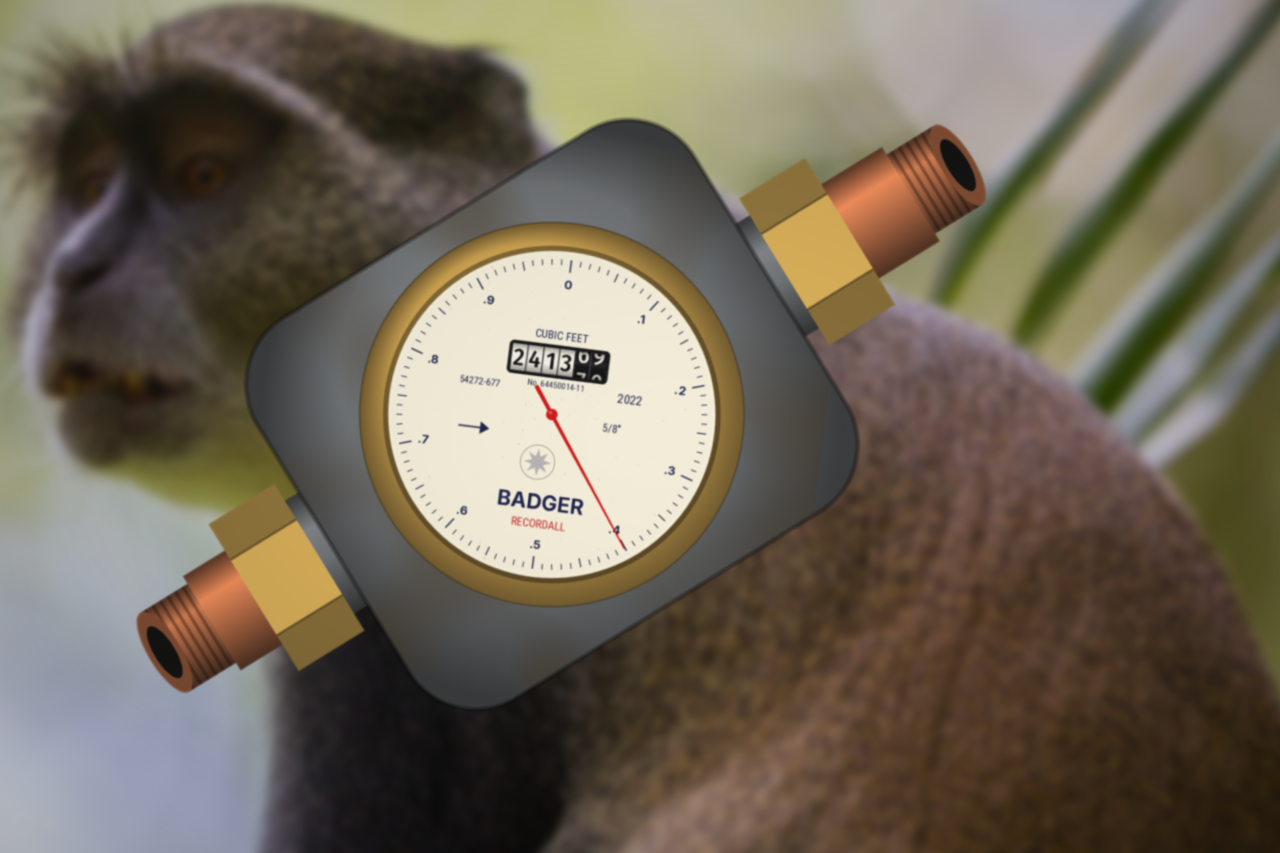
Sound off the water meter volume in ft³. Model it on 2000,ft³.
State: 241369.40,ft³
